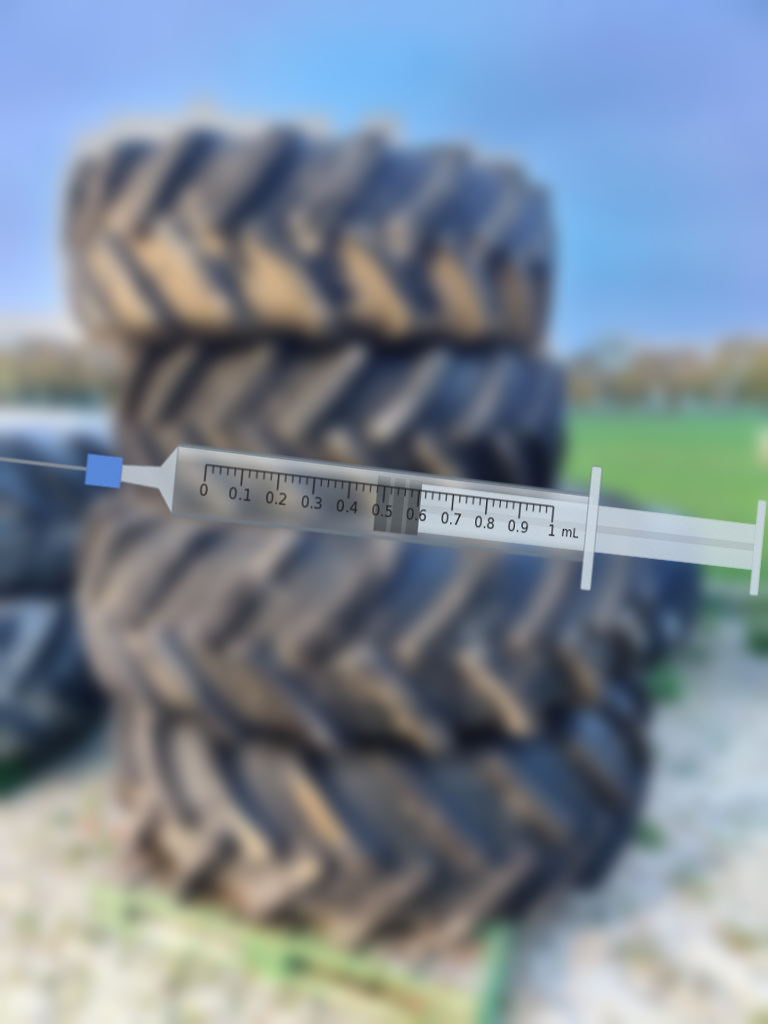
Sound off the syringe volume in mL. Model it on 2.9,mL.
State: 0.48,mL
